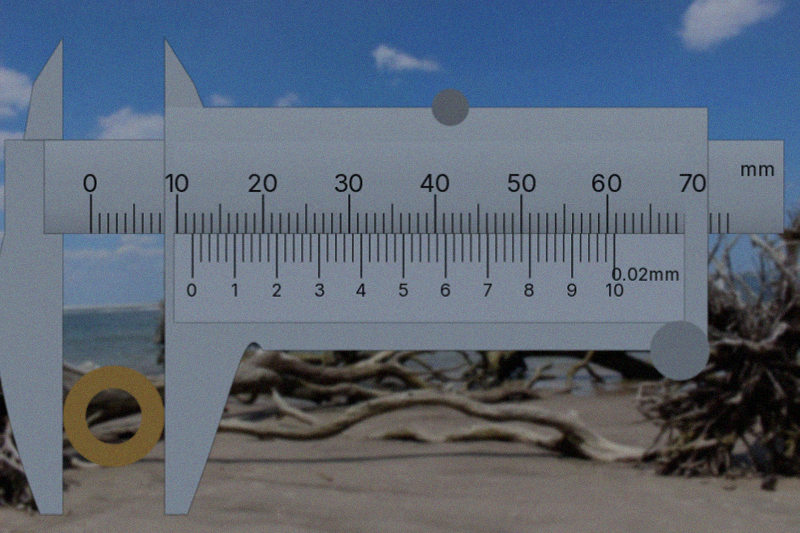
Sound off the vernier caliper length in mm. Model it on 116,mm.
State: 11.8,mm
